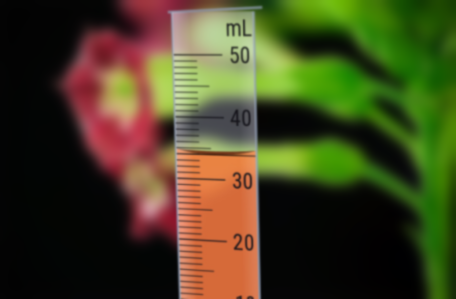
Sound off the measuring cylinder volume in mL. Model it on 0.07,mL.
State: 34,mL
